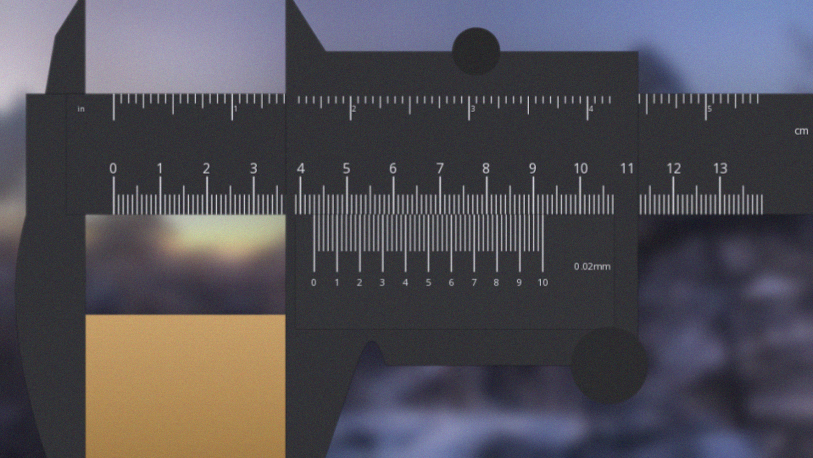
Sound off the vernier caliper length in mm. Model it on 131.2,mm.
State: 43.0,mm
